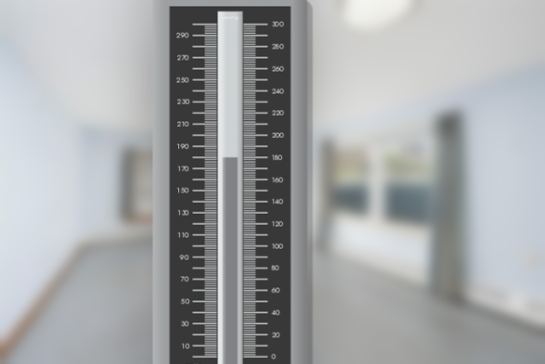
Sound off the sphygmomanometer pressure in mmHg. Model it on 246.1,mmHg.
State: 180,mmHg
